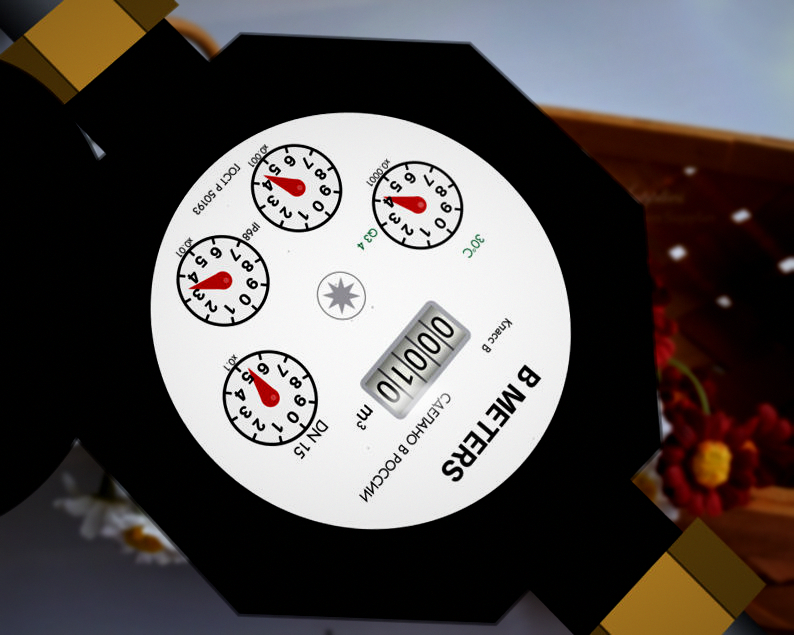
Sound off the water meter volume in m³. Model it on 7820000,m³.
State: 10.5344,m³
